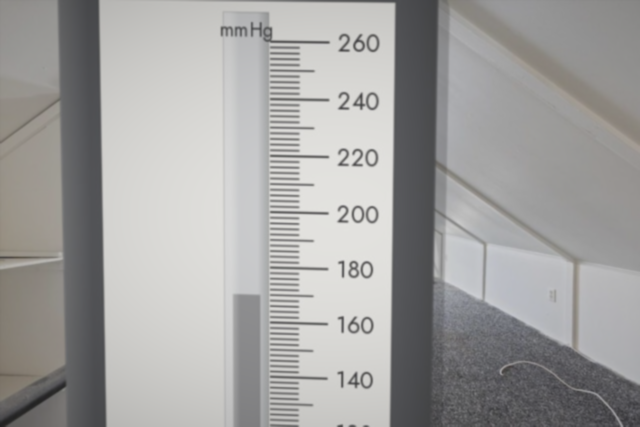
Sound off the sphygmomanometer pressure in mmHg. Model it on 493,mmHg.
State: 170,mmHg
